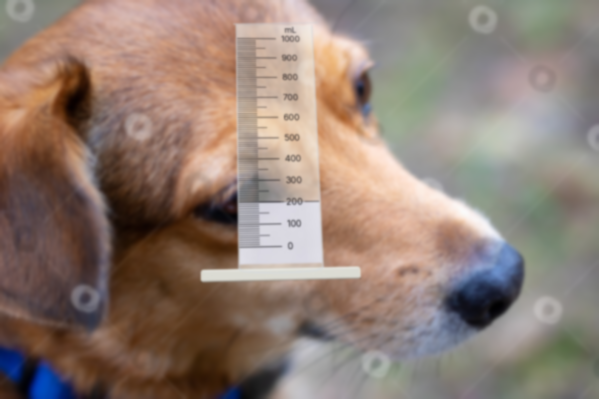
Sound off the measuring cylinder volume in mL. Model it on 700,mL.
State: 200,mL
